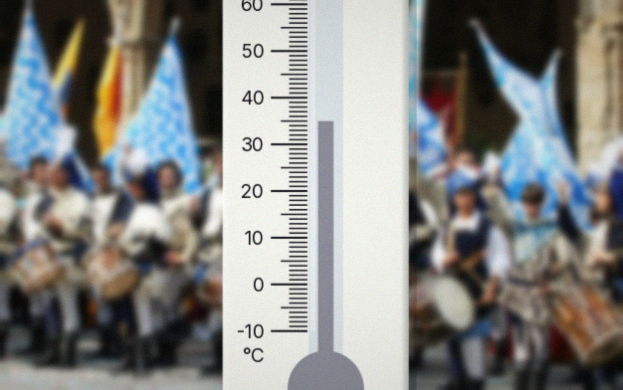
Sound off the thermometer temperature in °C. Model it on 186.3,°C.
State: 35,°C
